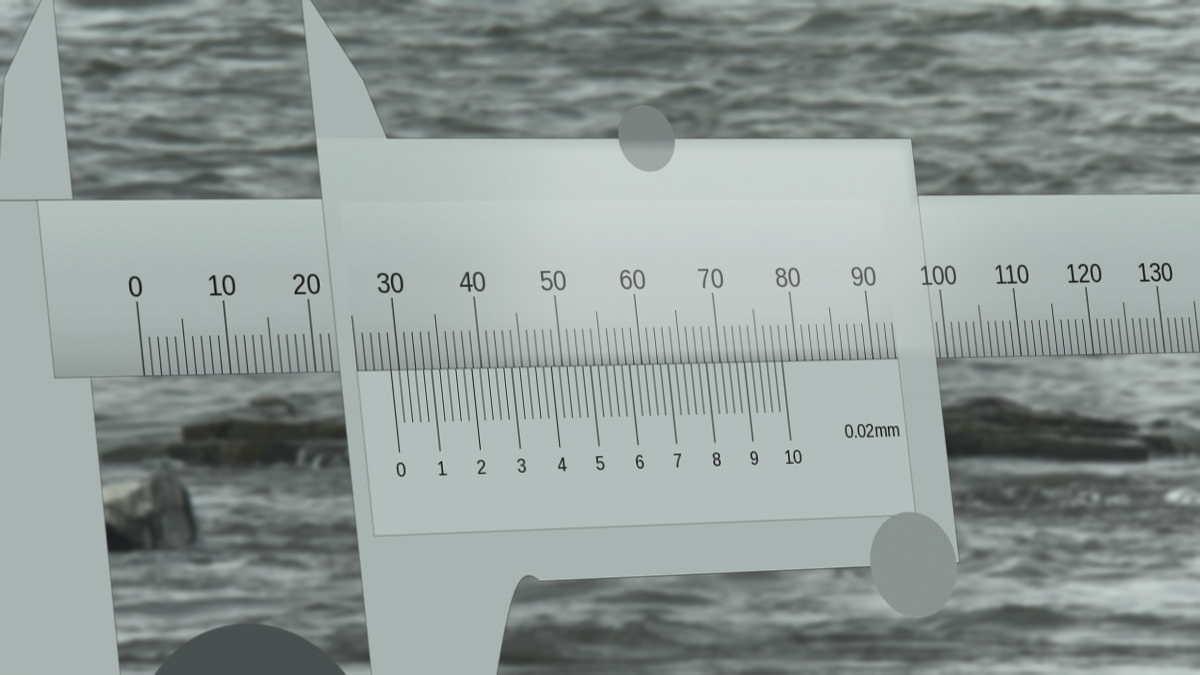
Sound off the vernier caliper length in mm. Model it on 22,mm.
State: 29.0,mm
